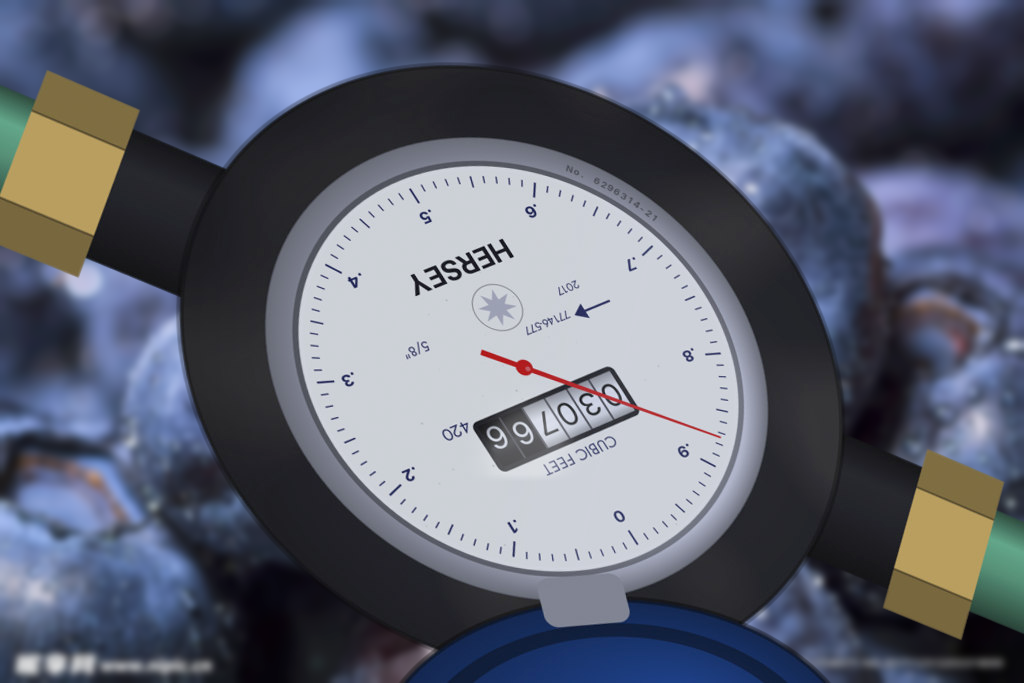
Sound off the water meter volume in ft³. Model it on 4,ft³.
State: 30765.87,ft³
